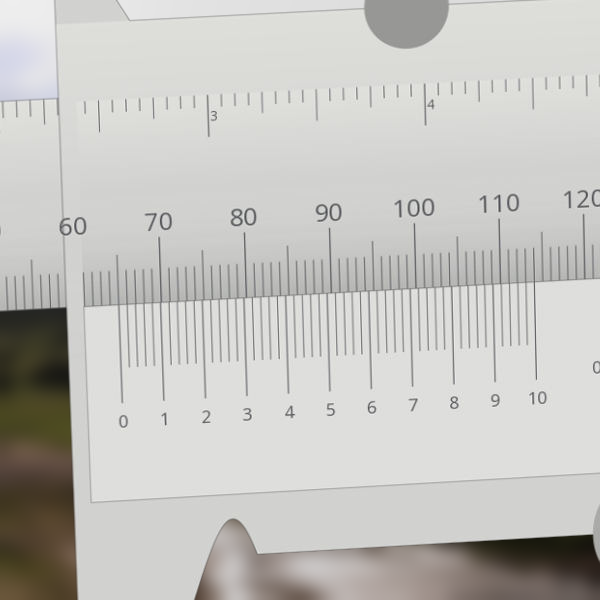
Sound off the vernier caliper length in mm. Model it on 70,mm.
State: 65.0,mm
